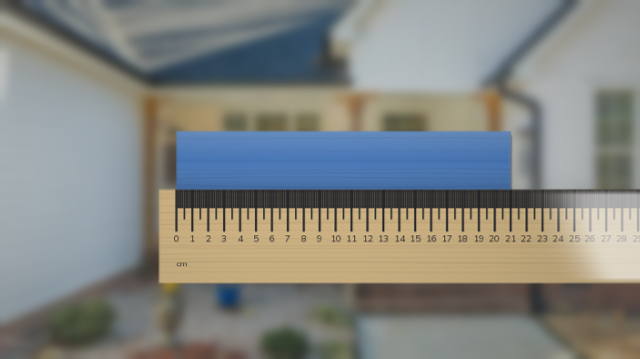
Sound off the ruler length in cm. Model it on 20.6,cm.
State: 21,cm
